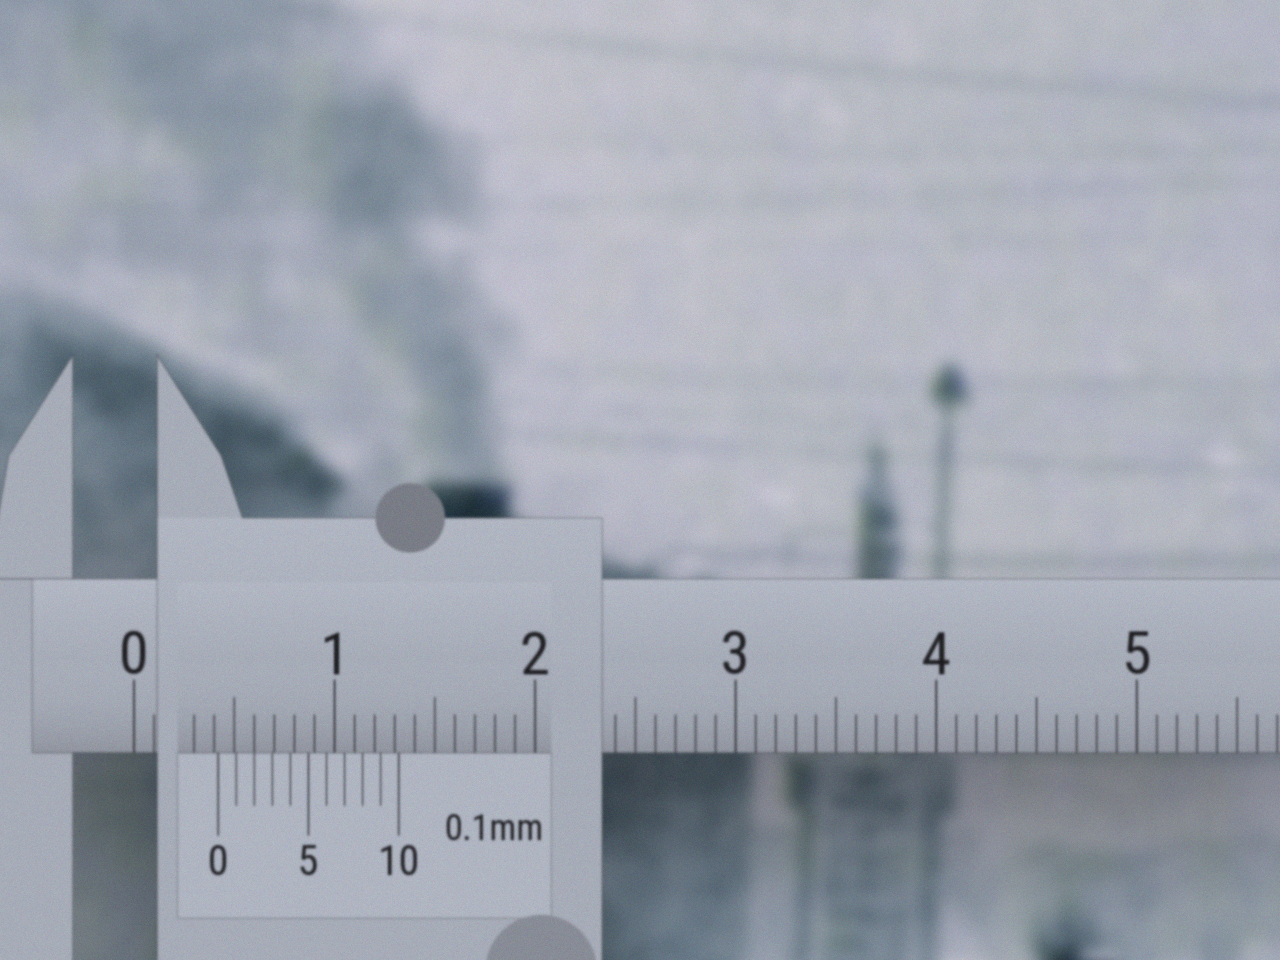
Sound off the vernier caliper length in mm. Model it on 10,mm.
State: 4.2,mm
